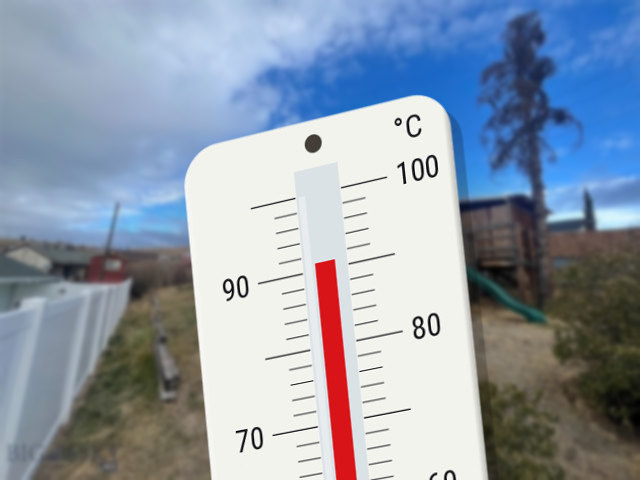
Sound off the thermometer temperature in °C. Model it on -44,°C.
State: 91,°C
